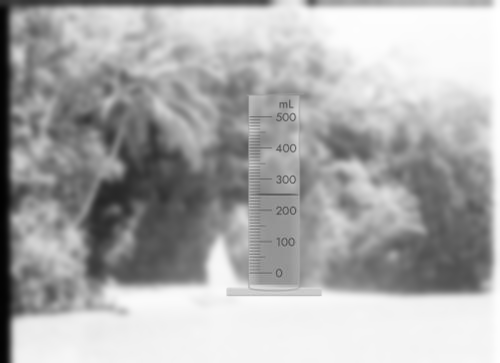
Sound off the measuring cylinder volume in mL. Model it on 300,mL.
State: 250,mL
